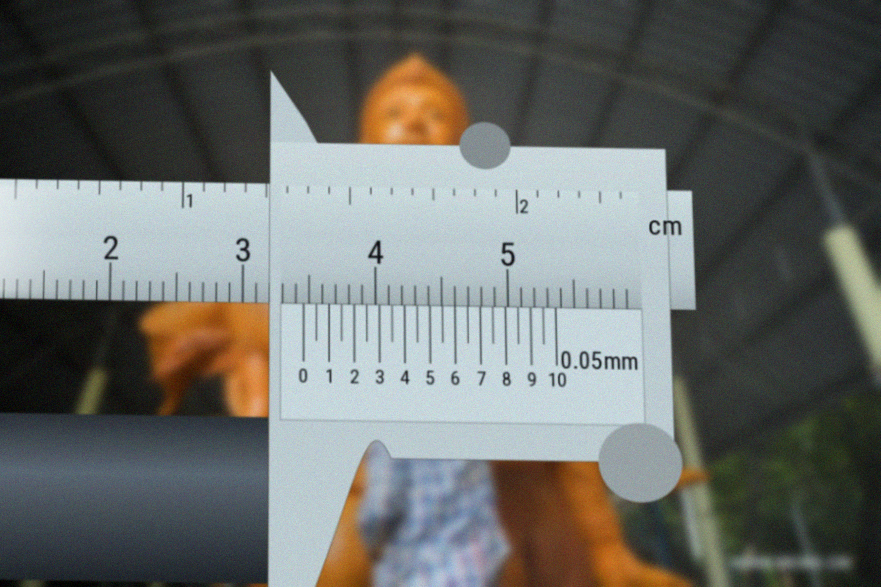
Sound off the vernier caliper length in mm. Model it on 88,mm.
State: 34.6,mm
